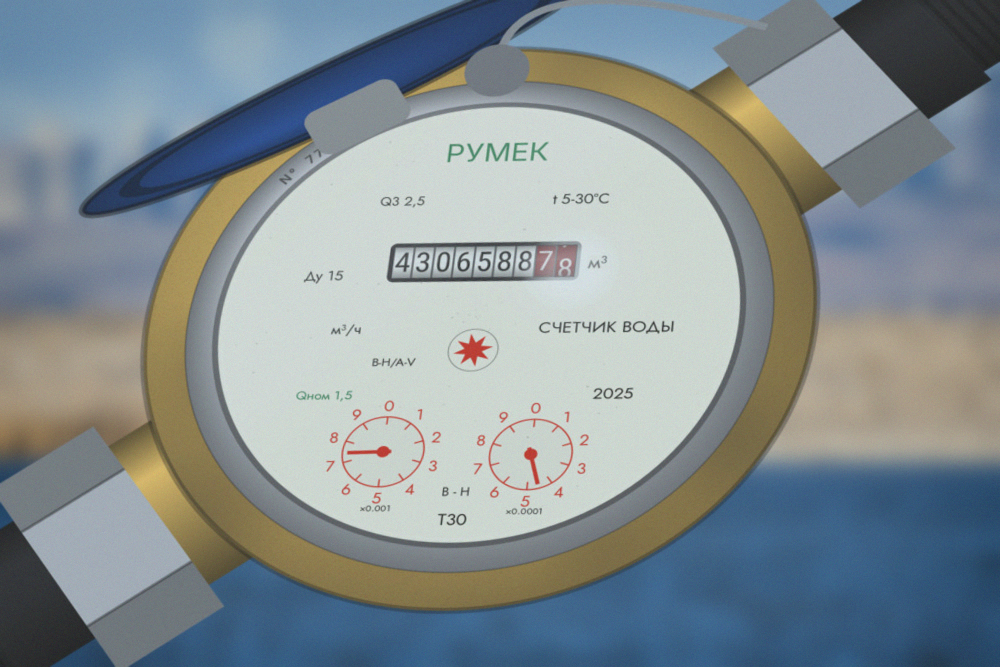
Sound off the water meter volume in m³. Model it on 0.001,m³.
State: 4306588.7774,m³
